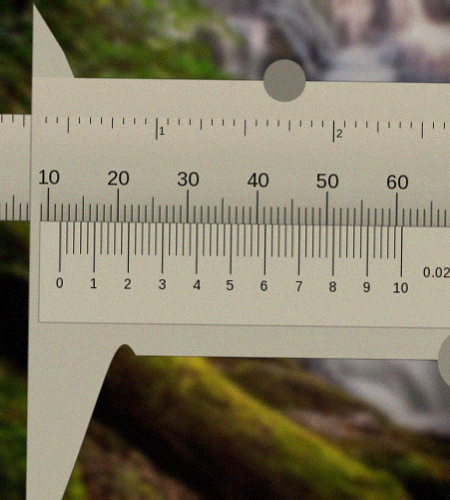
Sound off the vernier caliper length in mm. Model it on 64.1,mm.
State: 11.8,mm
